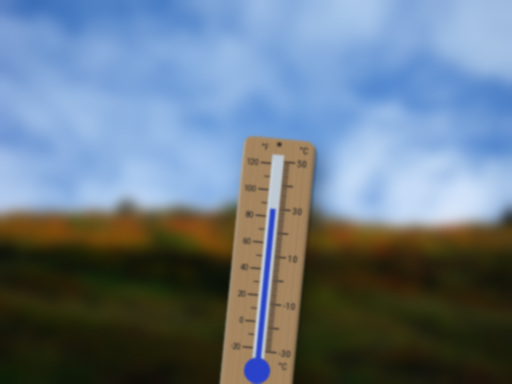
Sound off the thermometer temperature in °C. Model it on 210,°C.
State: 30,°C
